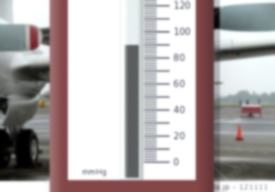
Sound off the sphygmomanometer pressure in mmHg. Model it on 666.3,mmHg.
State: 90,mmHg
